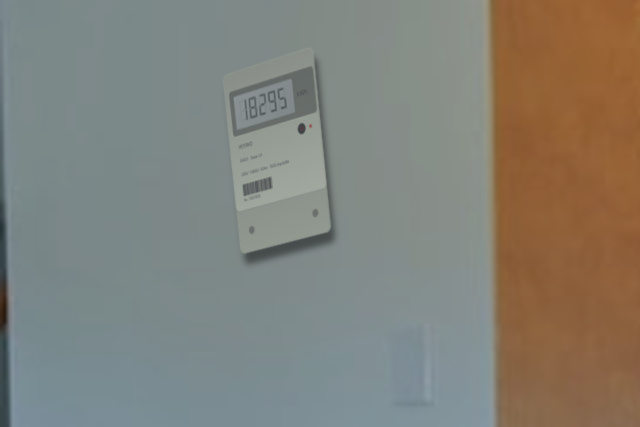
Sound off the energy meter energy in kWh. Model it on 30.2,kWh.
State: 18295,kWh
